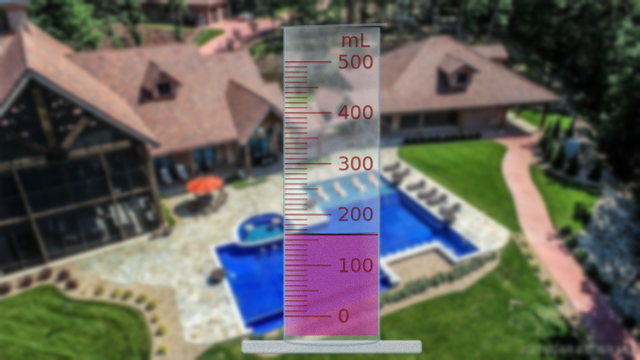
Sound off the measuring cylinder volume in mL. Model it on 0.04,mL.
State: 160,mL
